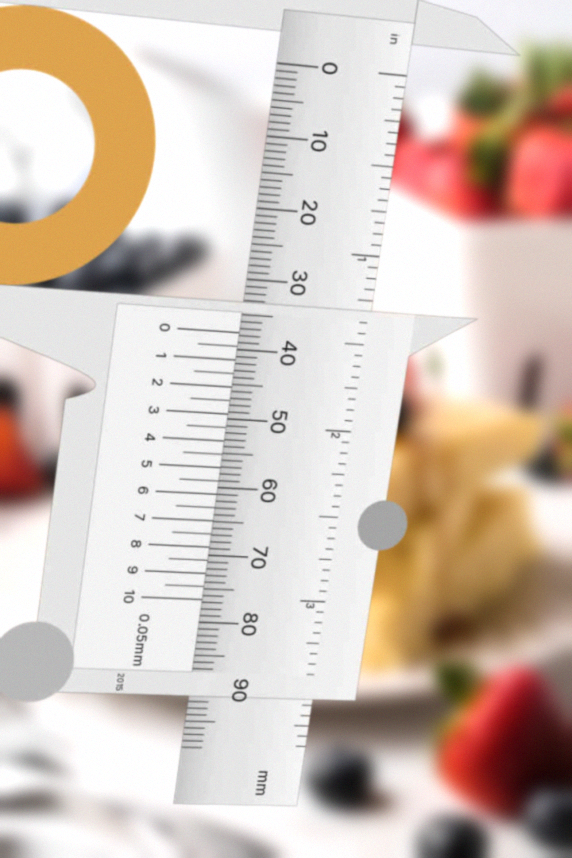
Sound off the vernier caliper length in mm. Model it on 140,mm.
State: 37.6,mm
